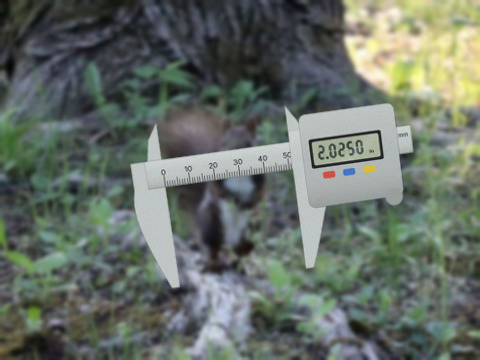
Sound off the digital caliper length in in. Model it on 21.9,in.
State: 2.0250,in
